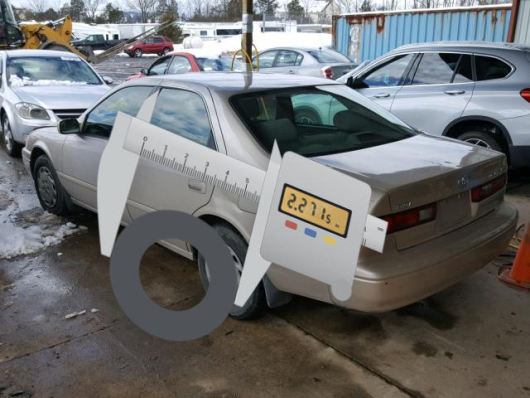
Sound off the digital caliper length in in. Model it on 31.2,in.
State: 2.2715,in
